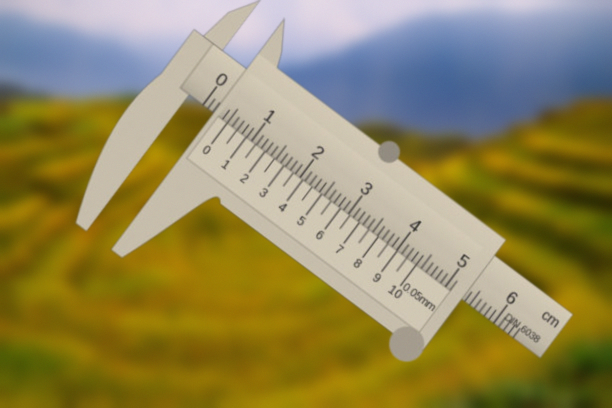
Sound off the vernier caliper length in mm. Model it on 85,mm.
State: 5.0,mm
